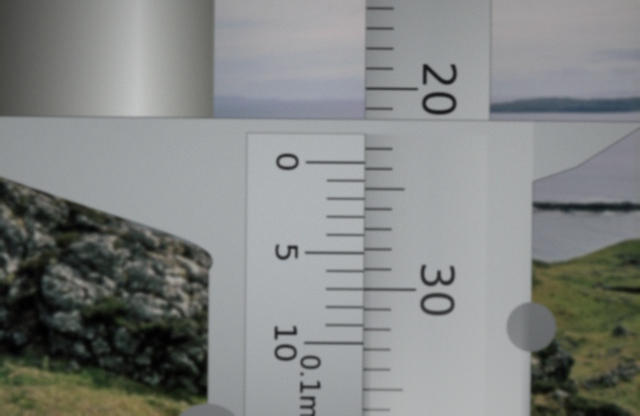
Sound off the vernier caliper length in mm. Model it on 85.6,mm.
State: 23.7,mm
